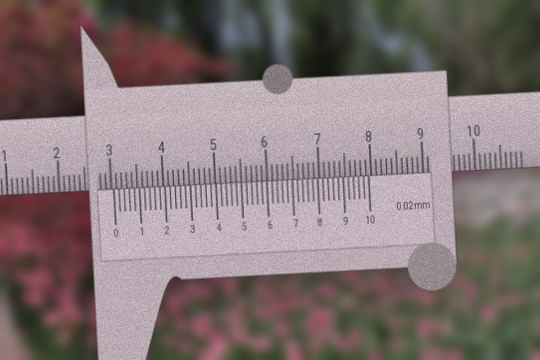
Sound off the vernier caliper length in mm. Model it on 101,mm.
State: 30.5,mm
